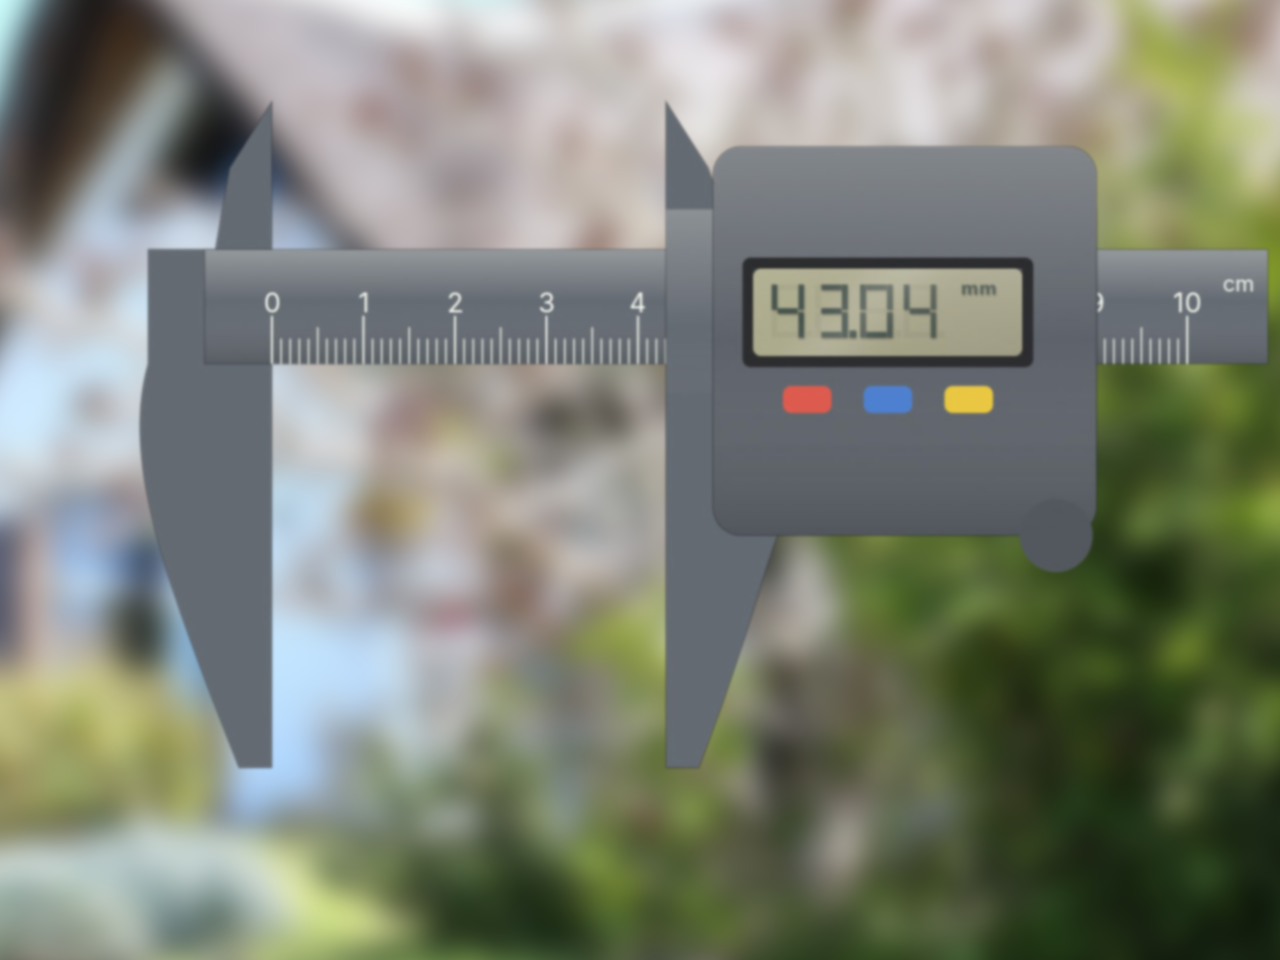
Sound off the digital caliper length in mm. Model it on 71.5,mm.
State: 43.04,mm
